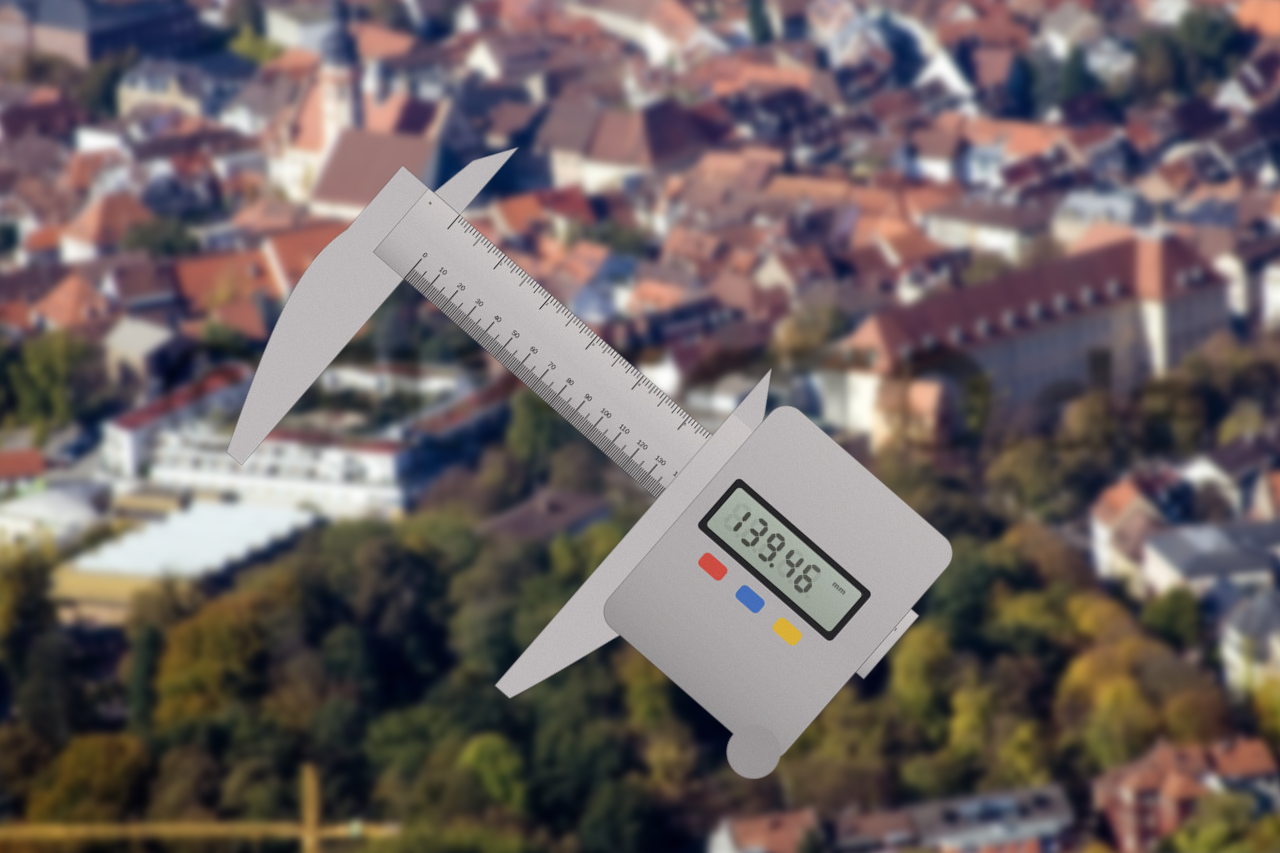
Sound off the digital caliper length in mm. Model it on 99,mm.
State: 139.46,mm
